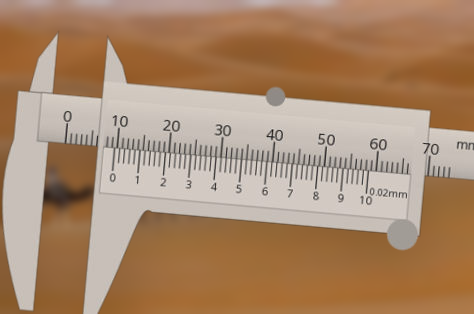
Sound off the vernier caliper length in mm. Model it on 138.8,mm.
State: 9.5,mm
